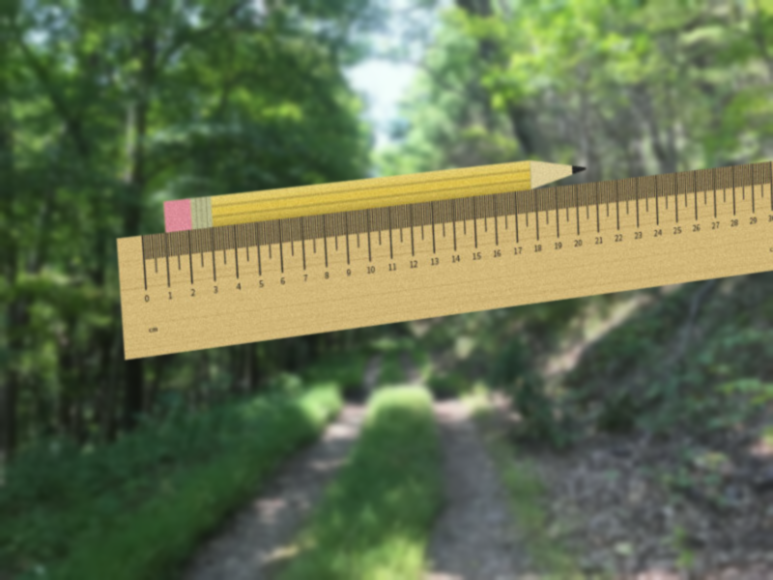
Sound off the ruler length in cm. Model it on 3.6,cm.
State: 19.5,cm
